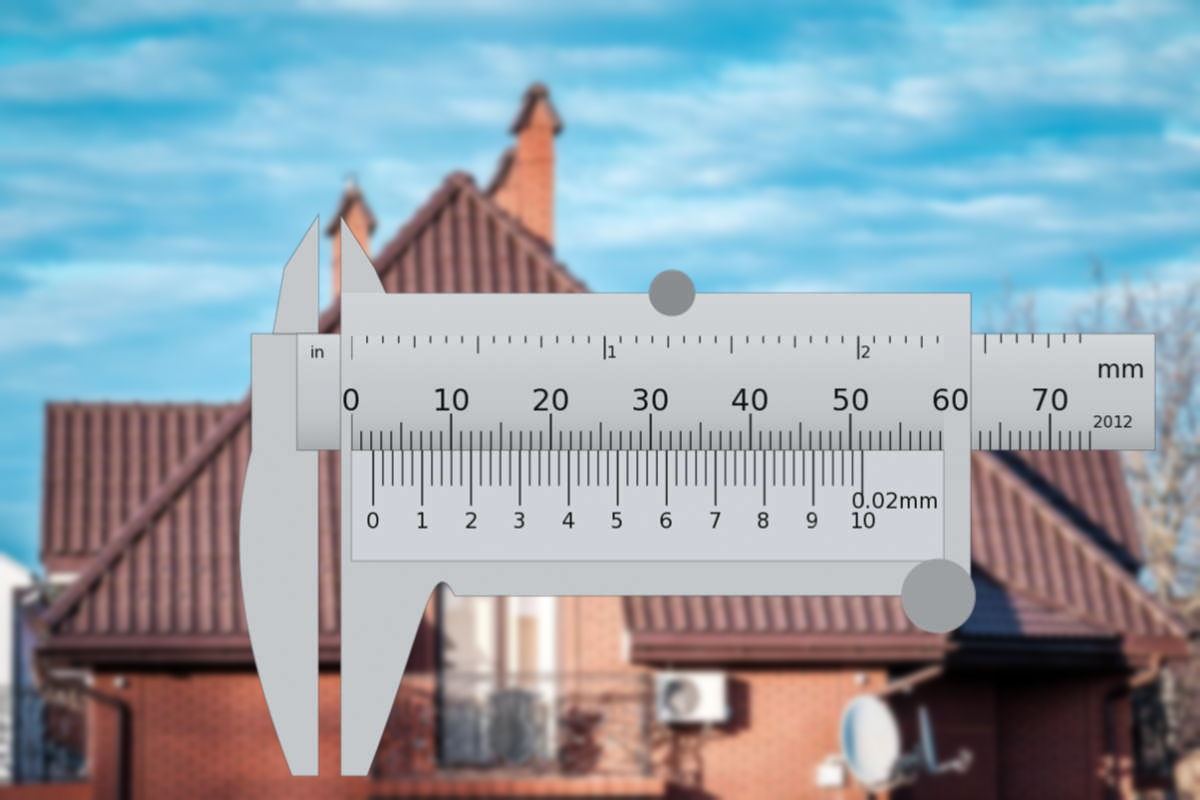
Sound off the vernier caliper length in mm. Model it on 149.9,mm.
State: 2.2,mm
